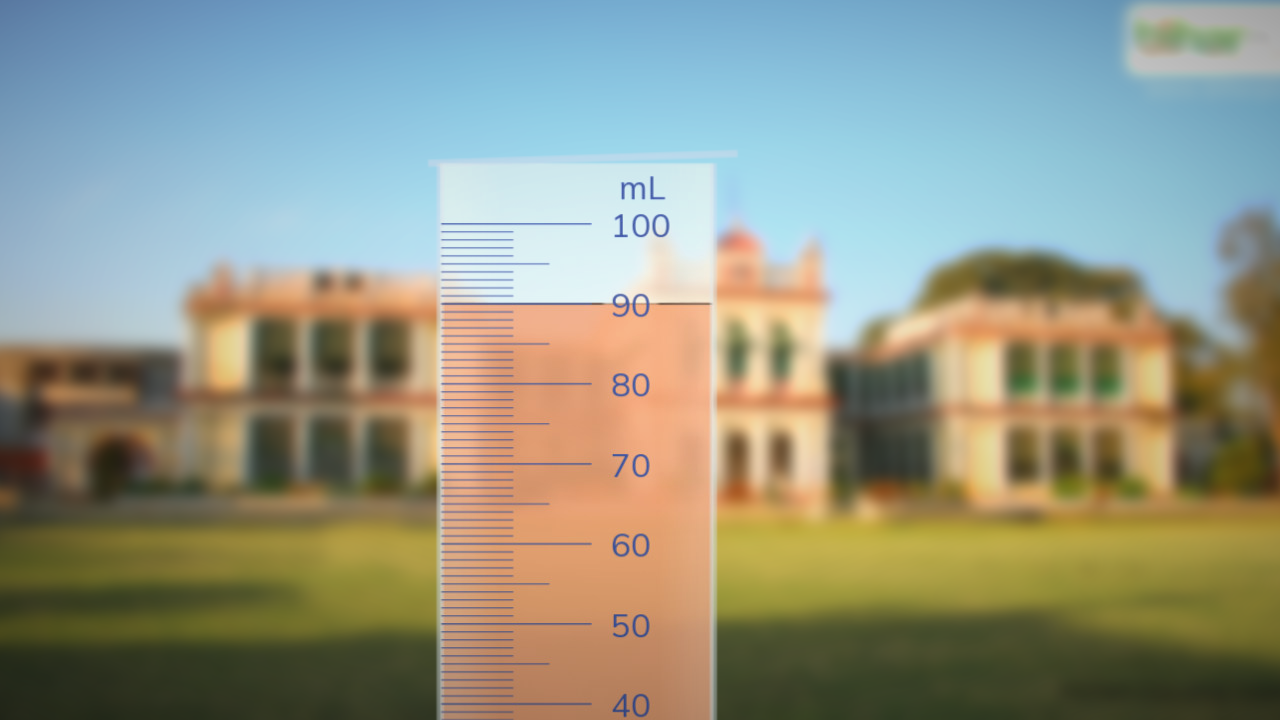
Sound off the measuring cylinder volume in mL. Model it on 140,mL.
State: 90,mL
